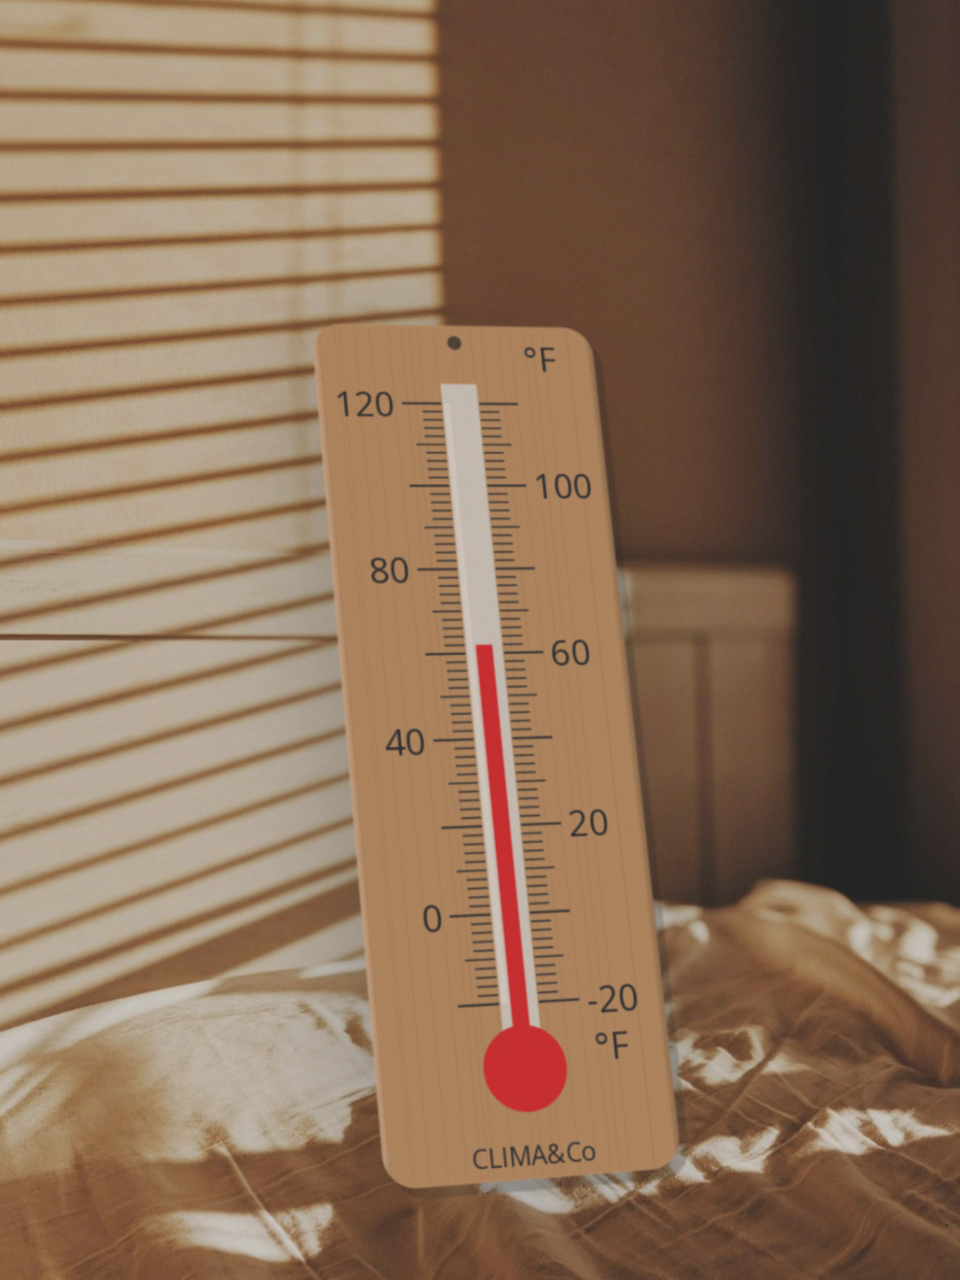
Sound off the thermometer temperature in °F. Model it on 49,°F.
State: 62,°F
